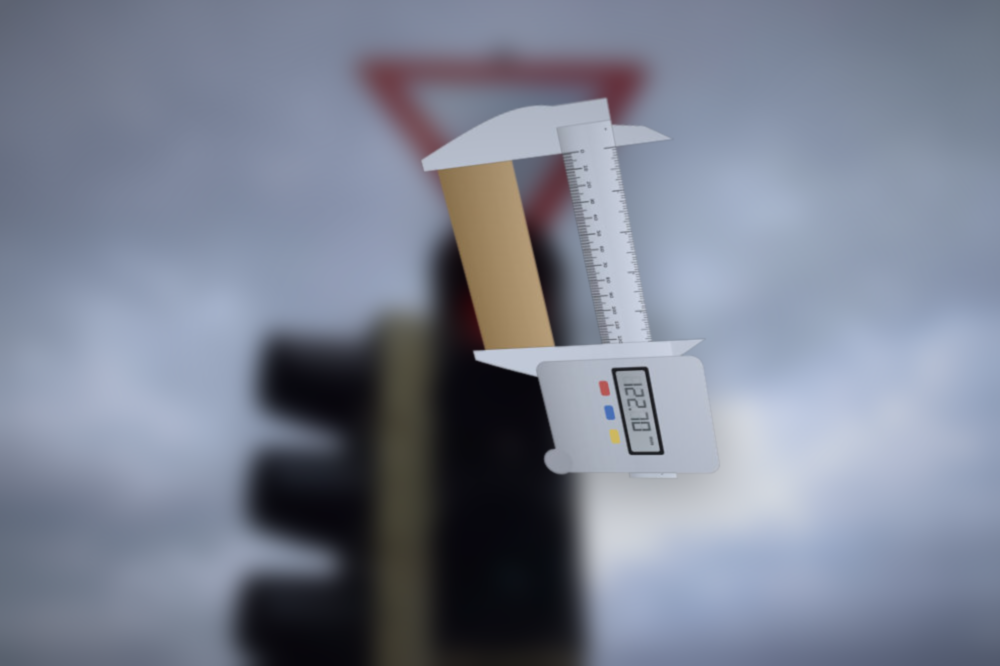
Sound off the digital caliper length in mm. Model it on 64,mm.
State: 122.70,mm
